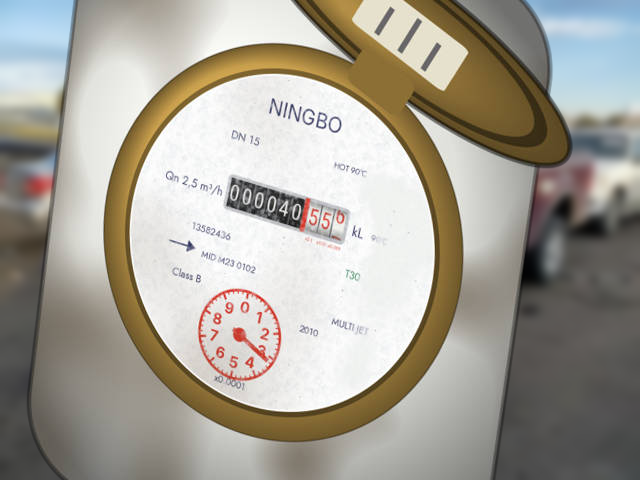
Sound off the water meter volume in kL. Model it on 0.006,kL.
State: 40.5563,kL
